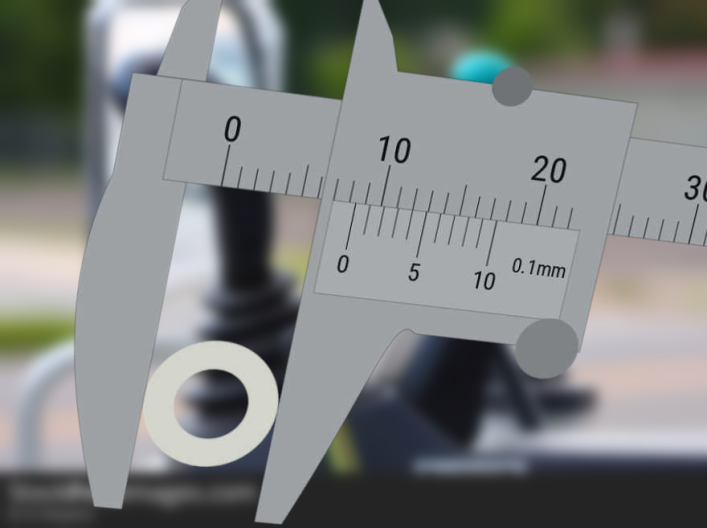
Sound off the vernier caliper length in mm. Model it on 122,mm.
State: 8.4,mm
